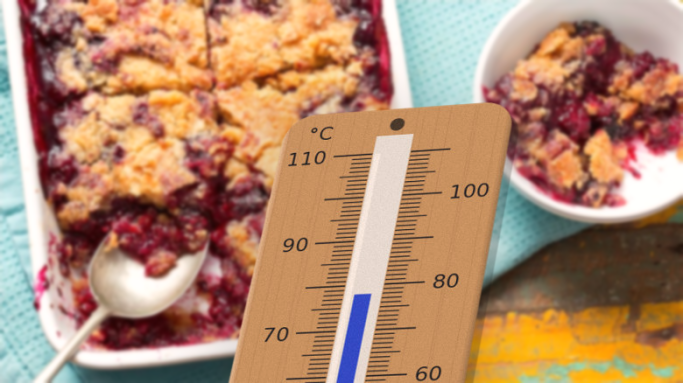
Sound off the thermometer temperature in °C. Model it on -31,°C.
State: 78,°C
